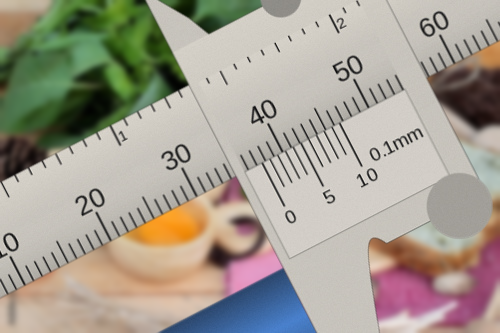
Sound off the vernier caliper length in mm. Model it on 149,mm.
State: 37.6,mm
